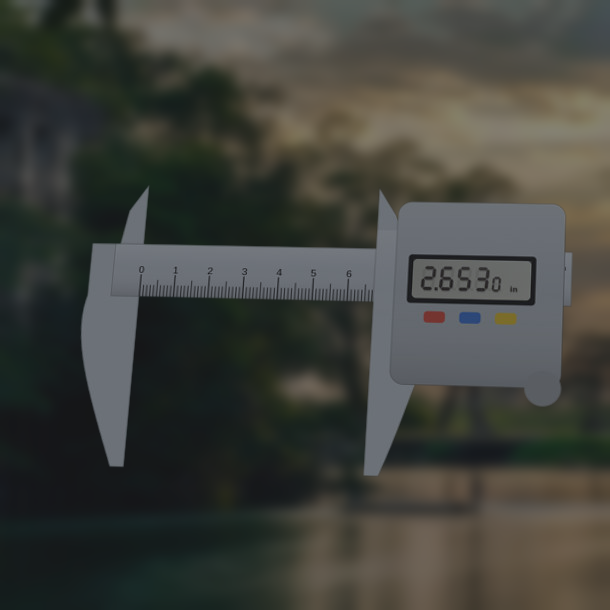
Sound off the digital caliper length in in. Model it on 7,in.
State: 2.6530,in
